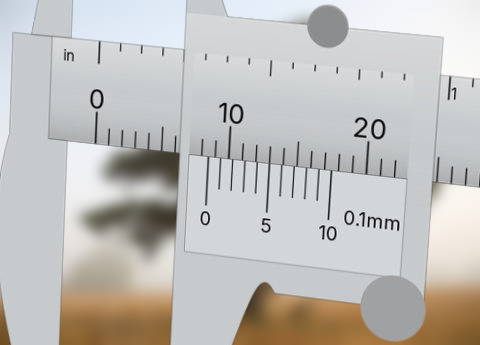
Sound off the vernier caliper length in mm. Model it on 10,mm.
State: 8.5,mm
